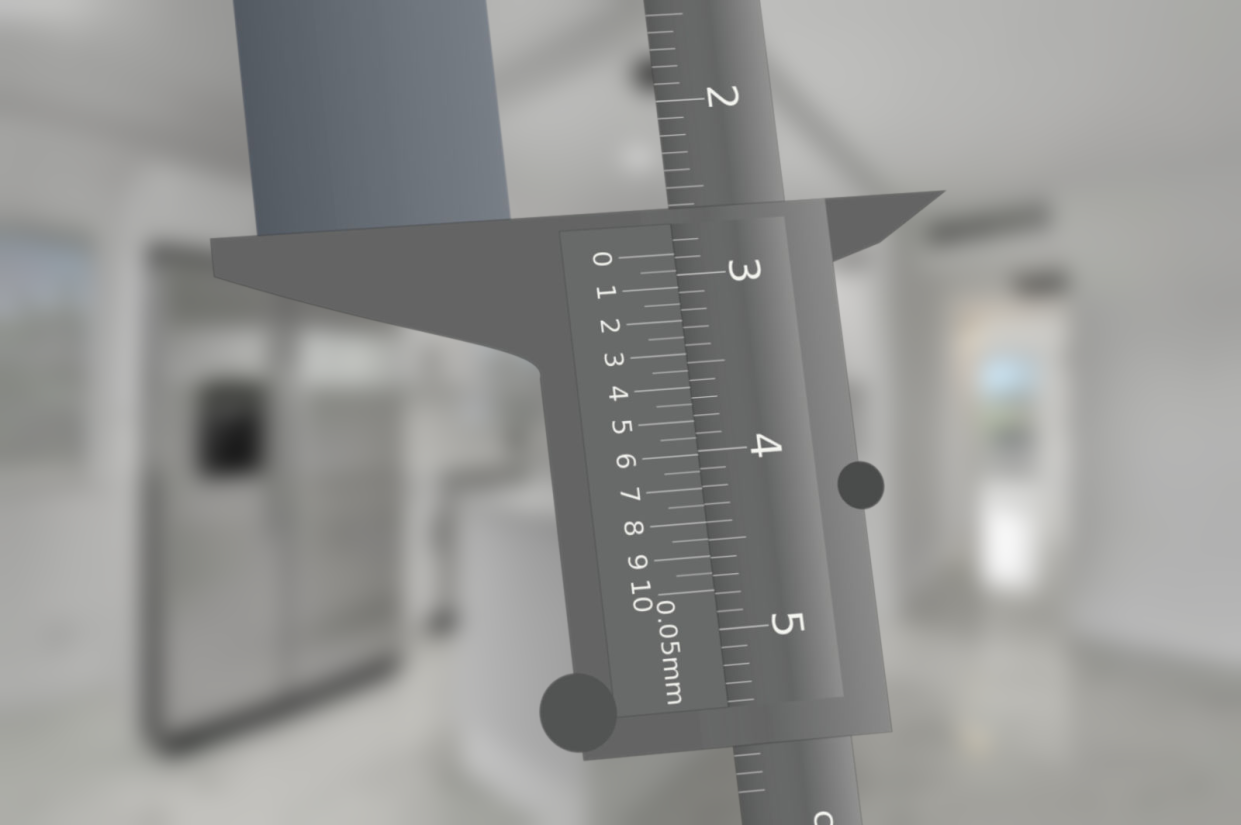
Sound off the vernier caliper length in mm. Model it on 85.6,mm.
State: 28.8,mm
